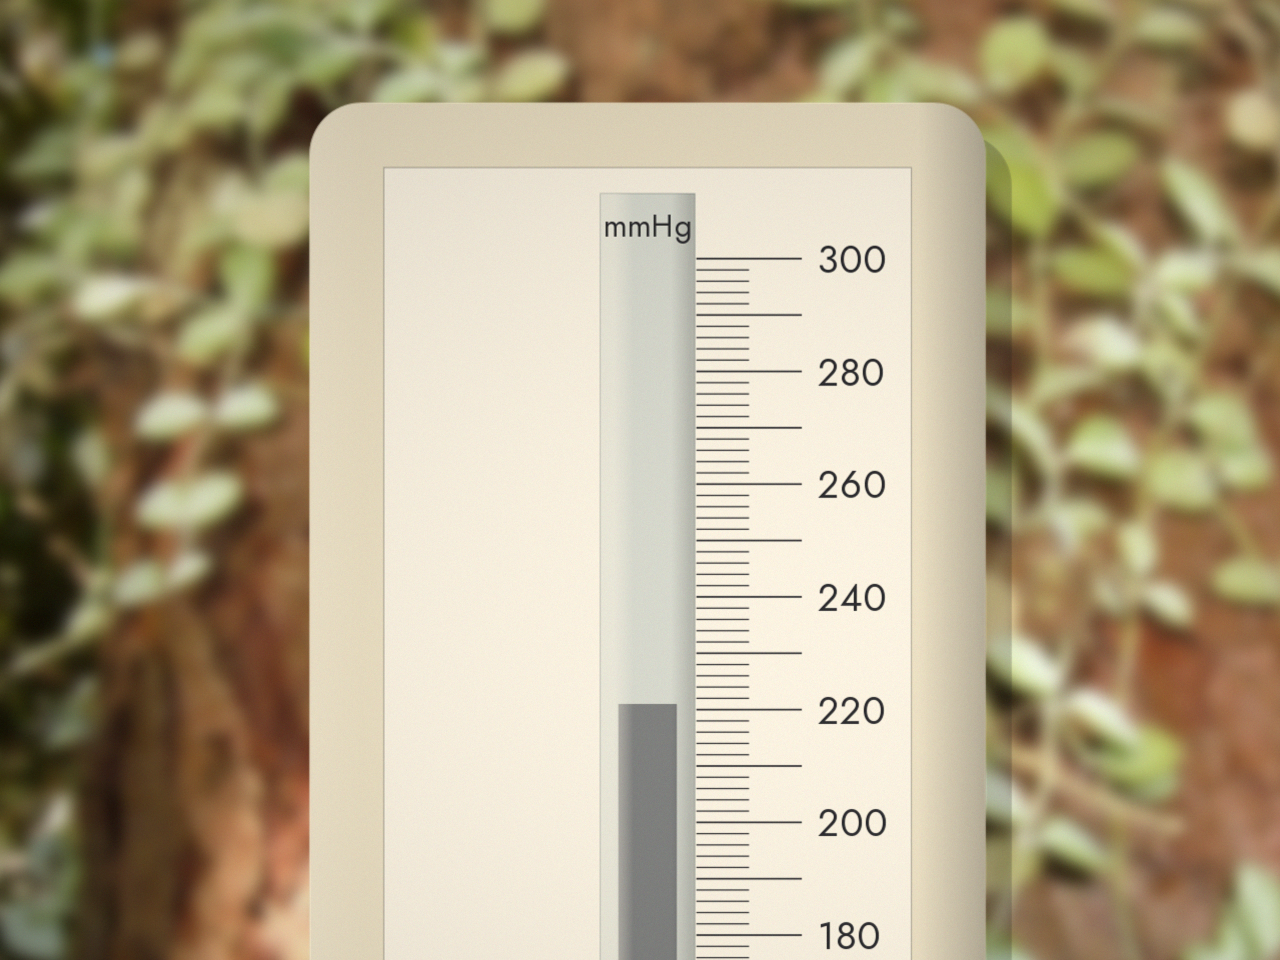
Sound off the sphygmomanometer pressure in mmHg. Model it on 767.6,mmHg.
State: 221,mmHg
